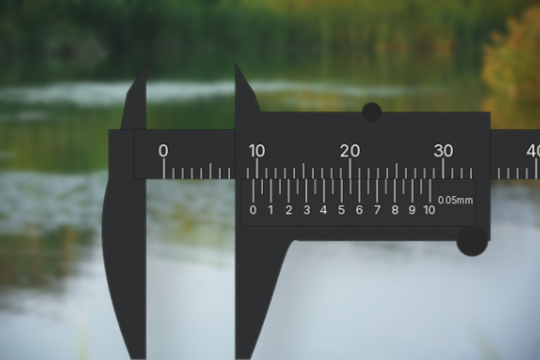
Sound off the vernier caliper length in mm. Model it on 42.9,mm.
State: 9.6,mm
